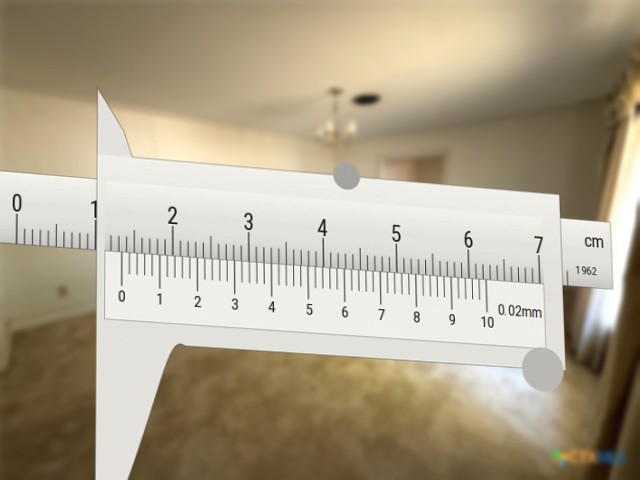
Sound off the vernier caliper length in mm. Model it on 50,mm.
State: 13.4,mm
